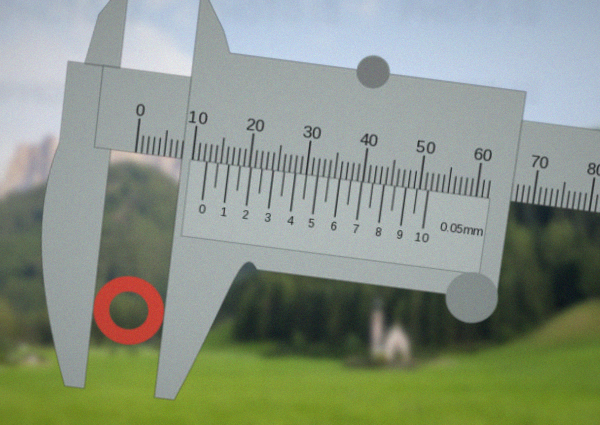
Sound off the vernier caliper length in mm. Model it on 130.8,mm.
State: 12.5,mm
